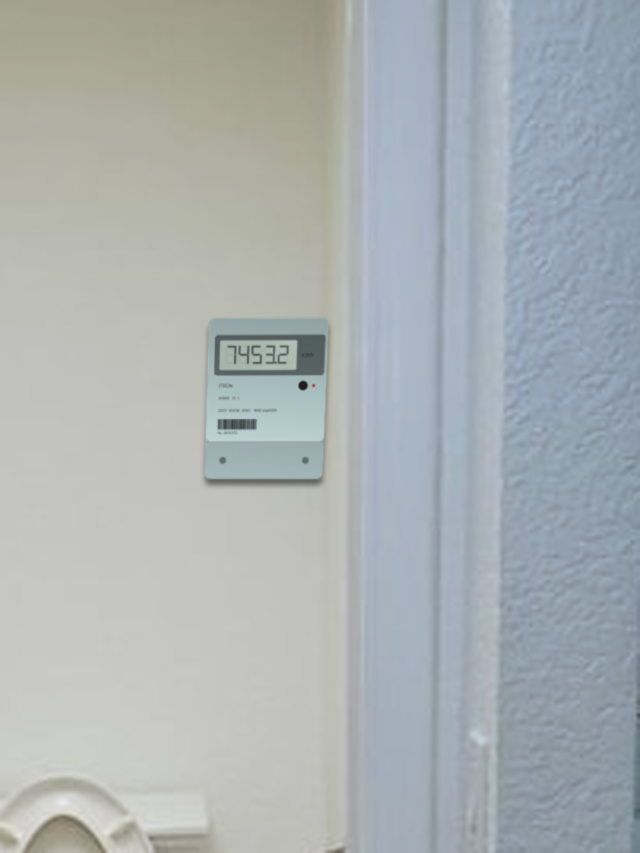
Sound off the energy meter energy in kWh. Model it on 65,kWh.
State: 7453.2,kWh
